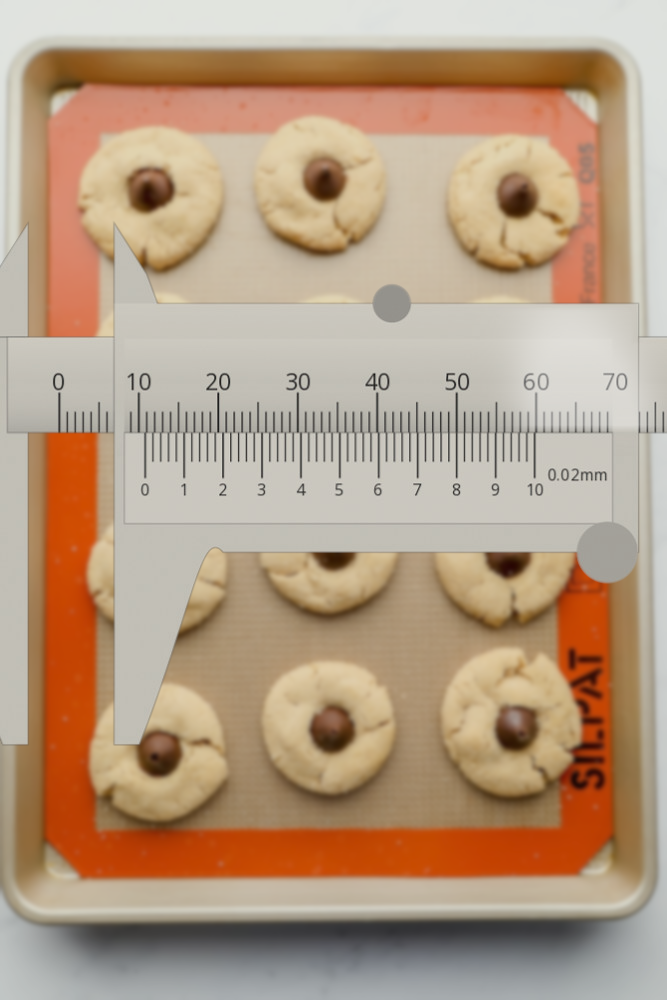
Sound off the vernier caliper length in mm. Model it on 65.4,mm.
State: 10.8,mm
